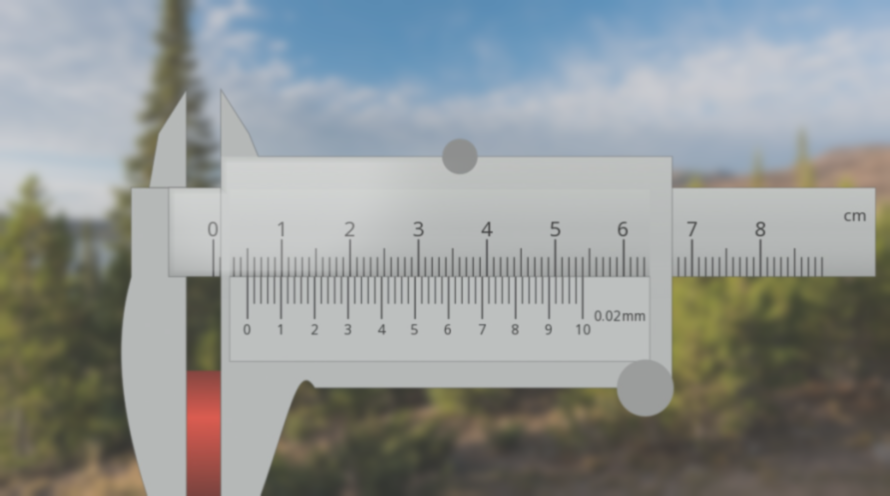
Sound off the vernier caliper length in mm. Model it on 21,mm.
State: 5.0,mm
